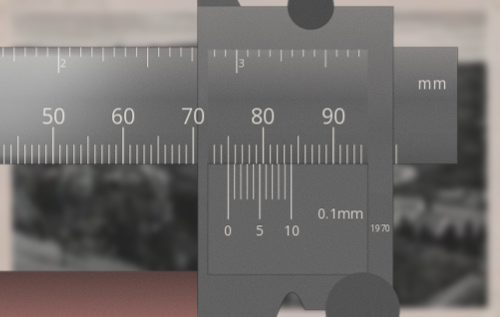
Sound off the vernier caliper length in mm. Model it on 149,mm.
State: 75.0,mm
